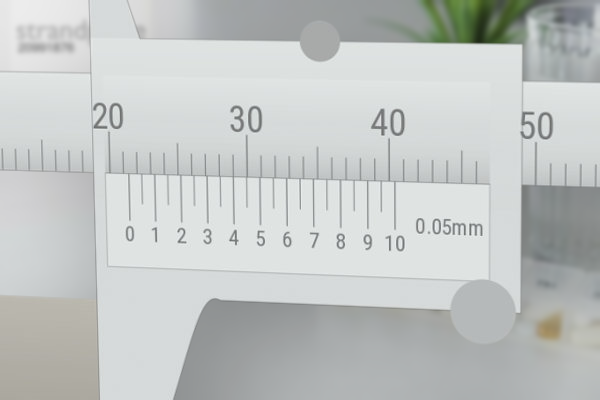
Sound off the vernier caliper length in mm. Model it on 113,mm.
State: 21.4,mm
